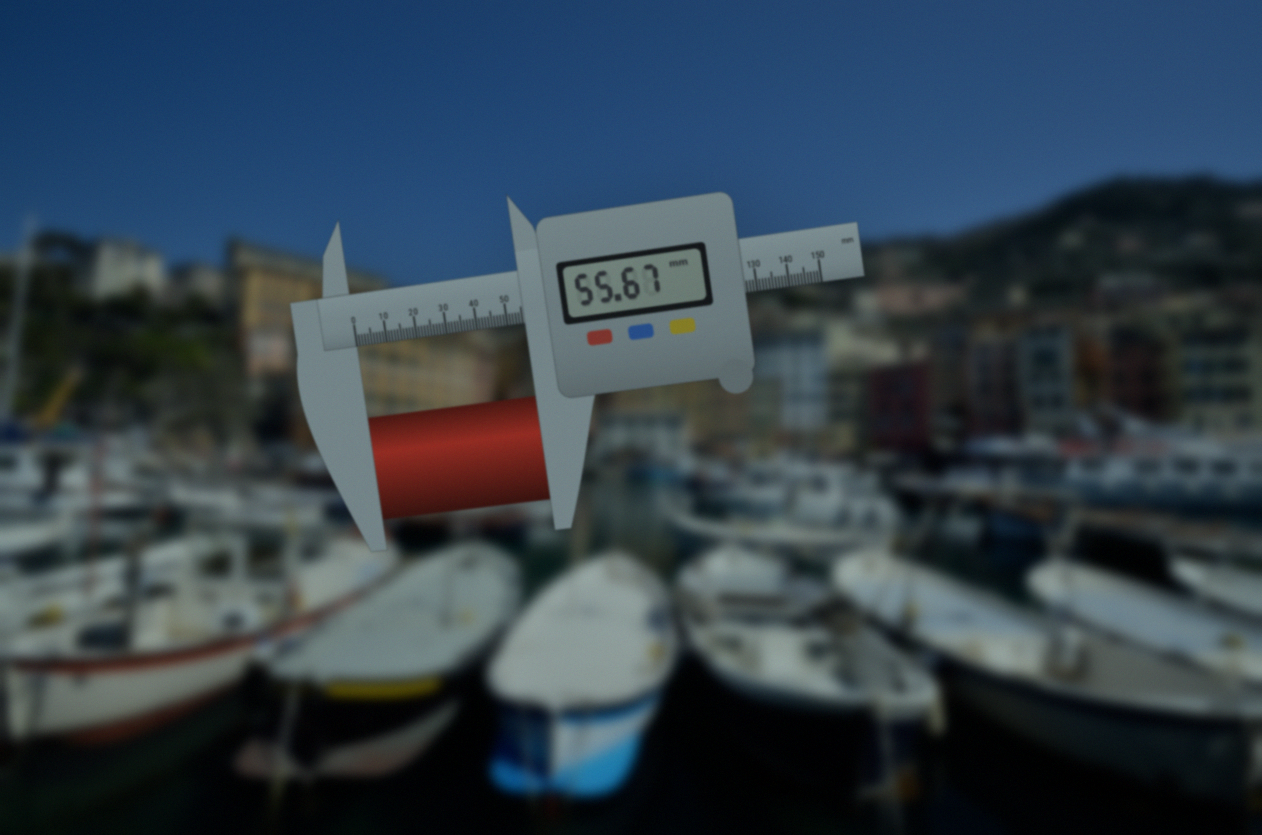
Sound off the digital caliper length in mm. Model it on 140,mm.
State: 55.67,mm
